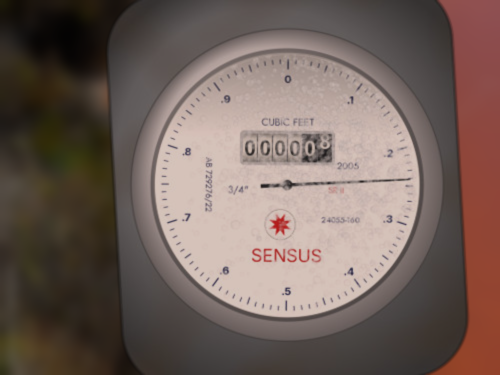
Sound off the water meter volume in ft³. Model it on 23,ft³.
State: 8.24,ft³
